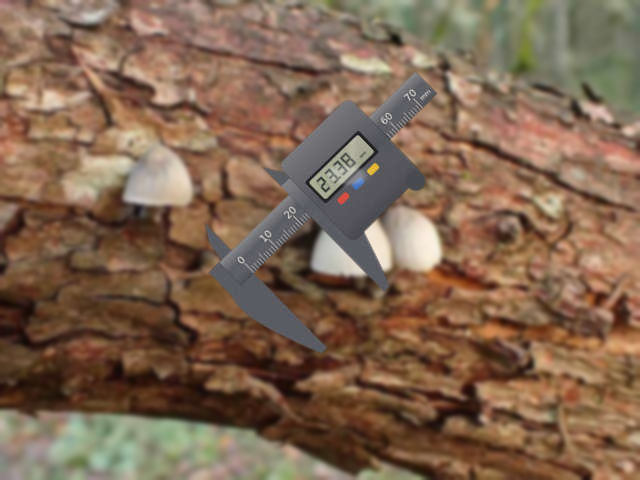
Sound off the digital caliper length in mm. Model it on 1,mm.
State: 23.38,mm
